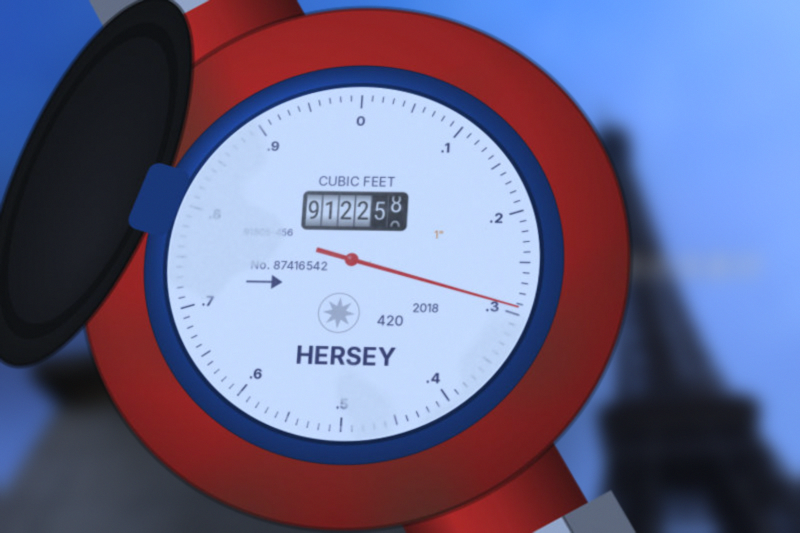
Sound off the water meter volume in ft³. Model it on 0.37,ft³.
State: 912258.29,ft³
